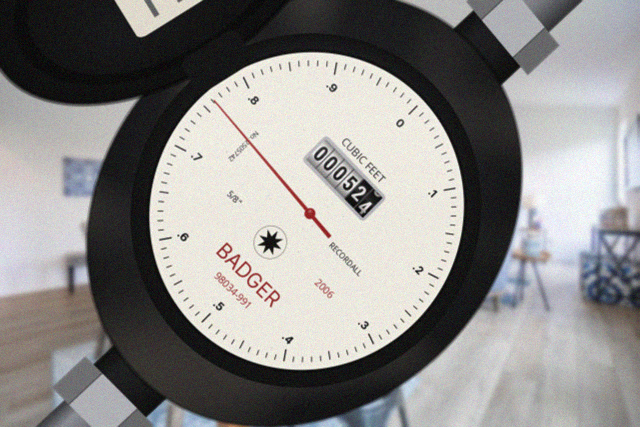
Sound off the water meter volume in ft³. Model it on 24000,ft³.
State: 523.76,ft³
